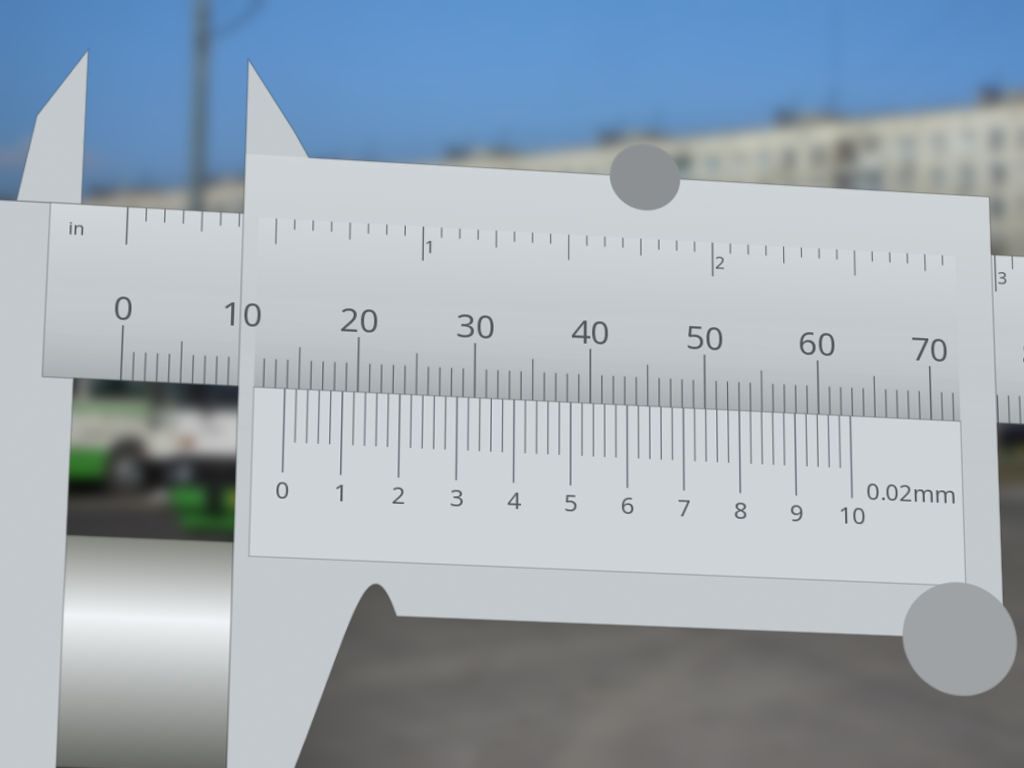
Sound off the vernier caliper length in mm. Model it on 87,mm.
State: 13.8,mm
